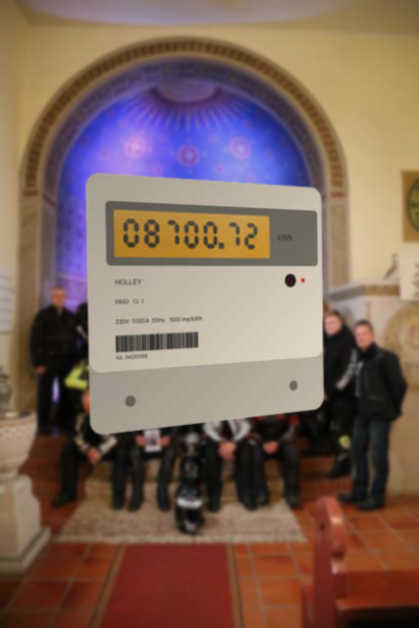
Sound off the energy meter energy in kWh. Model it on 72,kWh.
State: 8700.72,kWh
